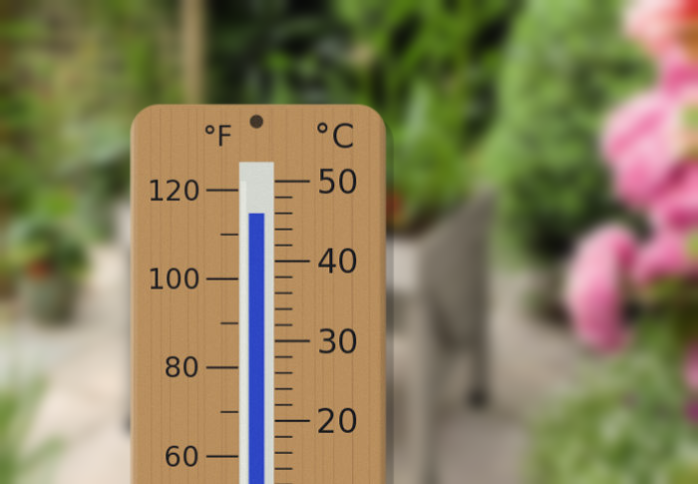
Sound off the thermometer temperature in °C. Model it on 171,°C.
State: 46,°C
